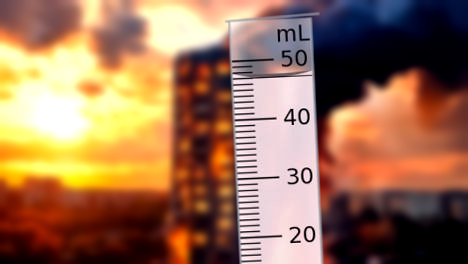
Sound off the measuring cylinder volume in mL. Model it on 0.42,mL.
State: 47,mL
